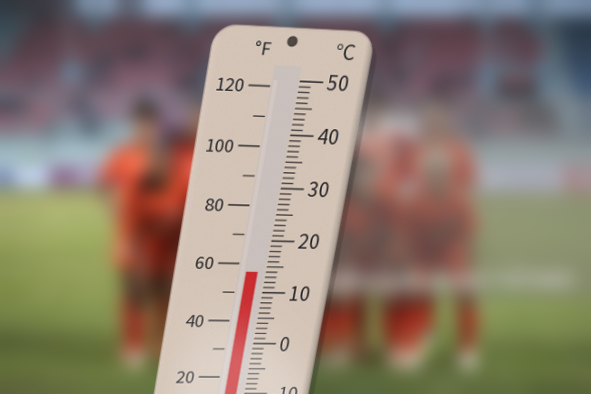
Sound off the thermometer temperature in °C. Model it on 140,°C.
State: 14,°C
